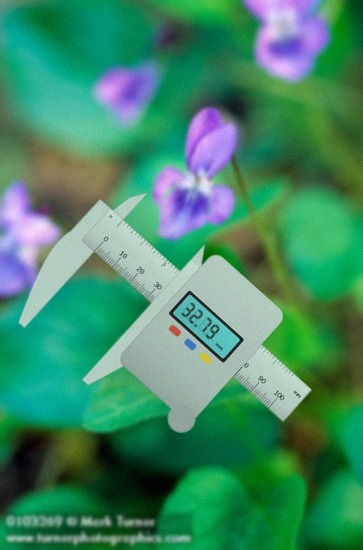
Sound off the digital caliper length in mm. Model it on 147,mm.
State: 32.79,mm
